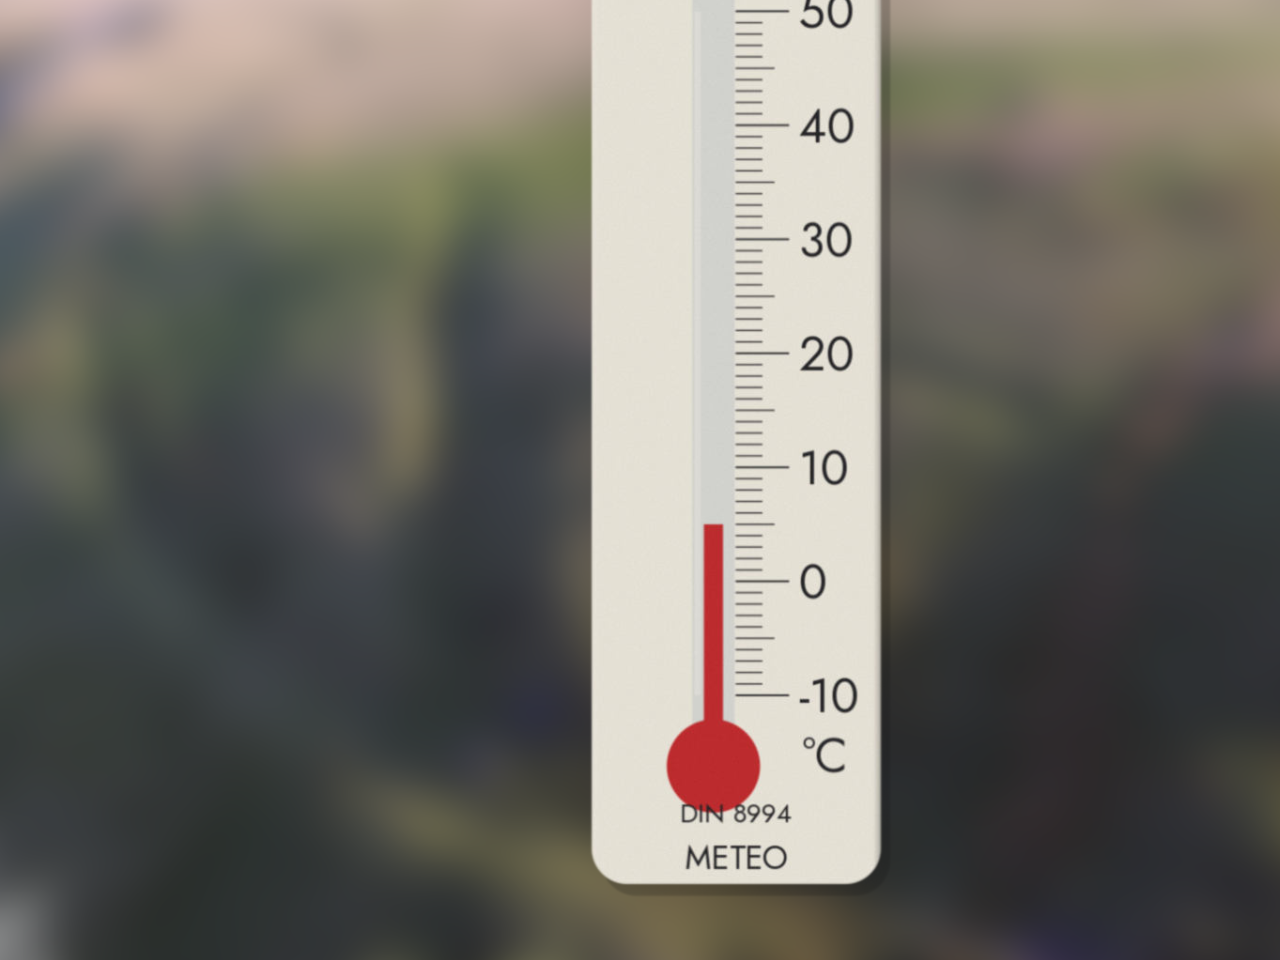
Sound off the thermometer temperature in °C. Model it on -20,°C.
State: 5,°C
